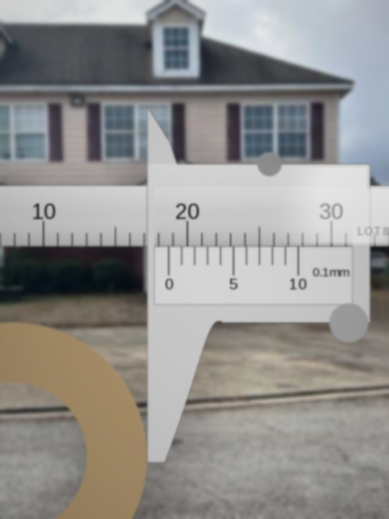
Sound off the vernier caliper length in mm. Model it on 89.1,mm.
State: 18.7,mm
